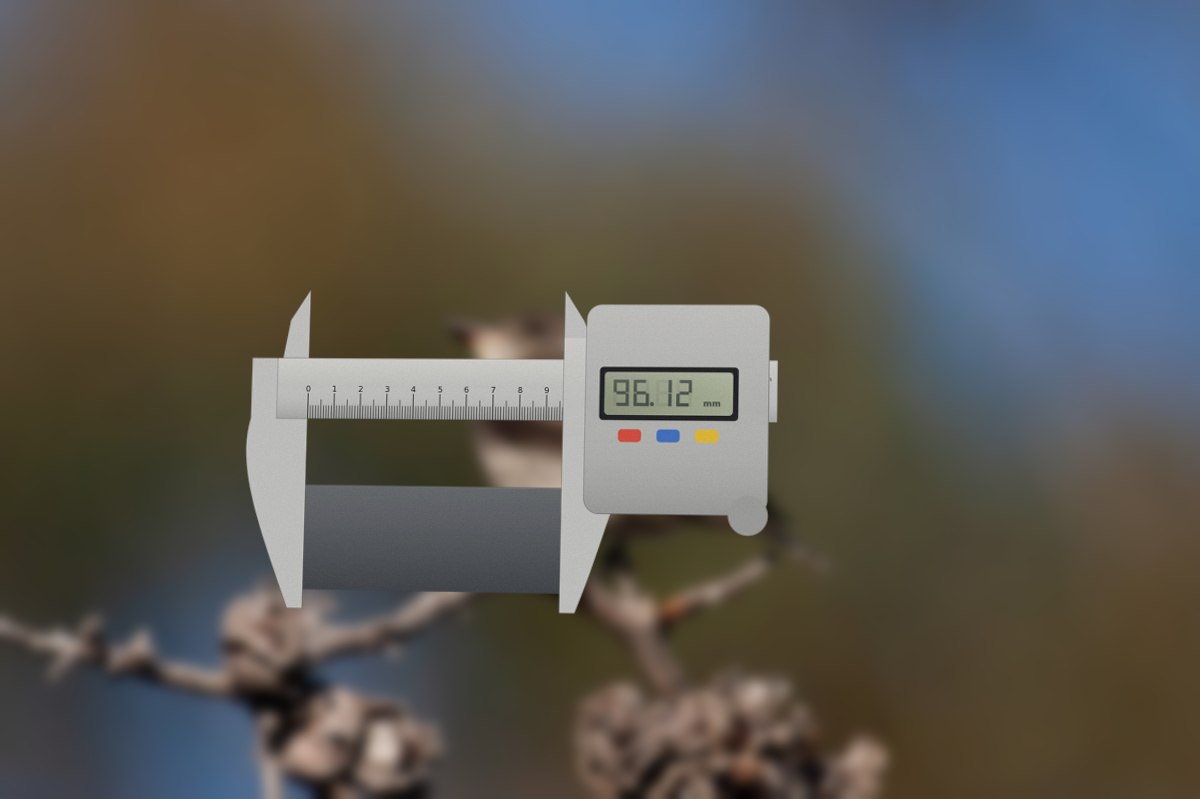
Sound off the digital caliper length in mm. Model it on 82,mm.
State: 96.12,mm
